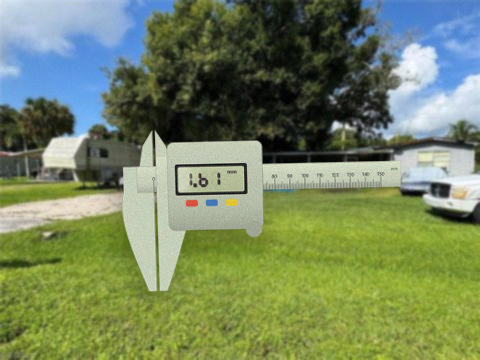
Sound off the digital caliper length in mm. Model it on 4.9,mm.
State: 1.61,mm
